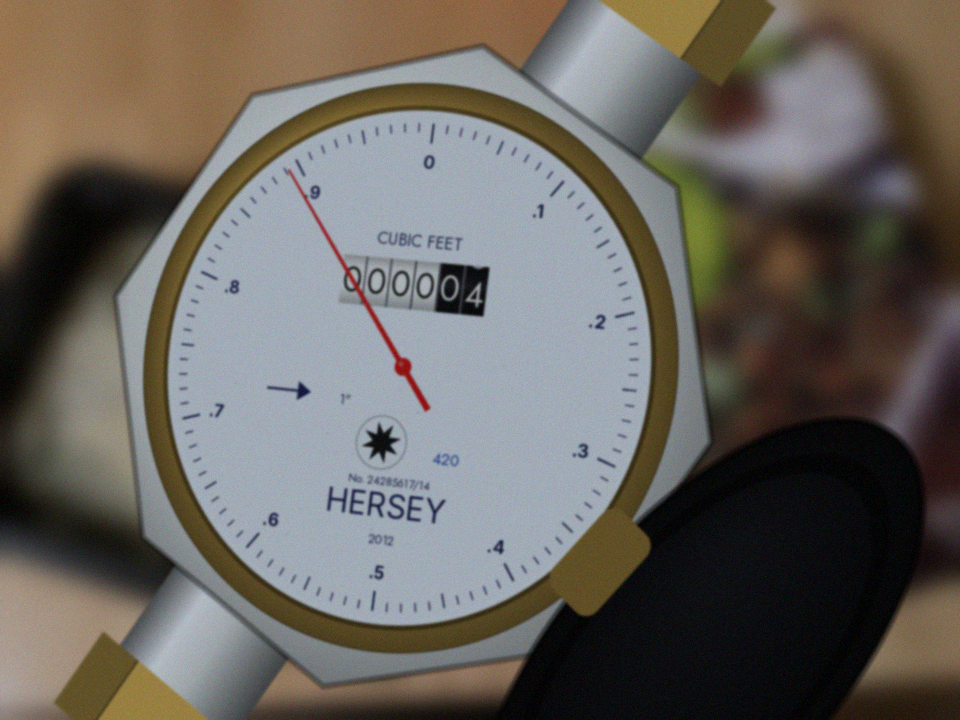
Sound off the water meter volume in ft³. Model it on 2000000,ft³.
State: 3.89,ft³
